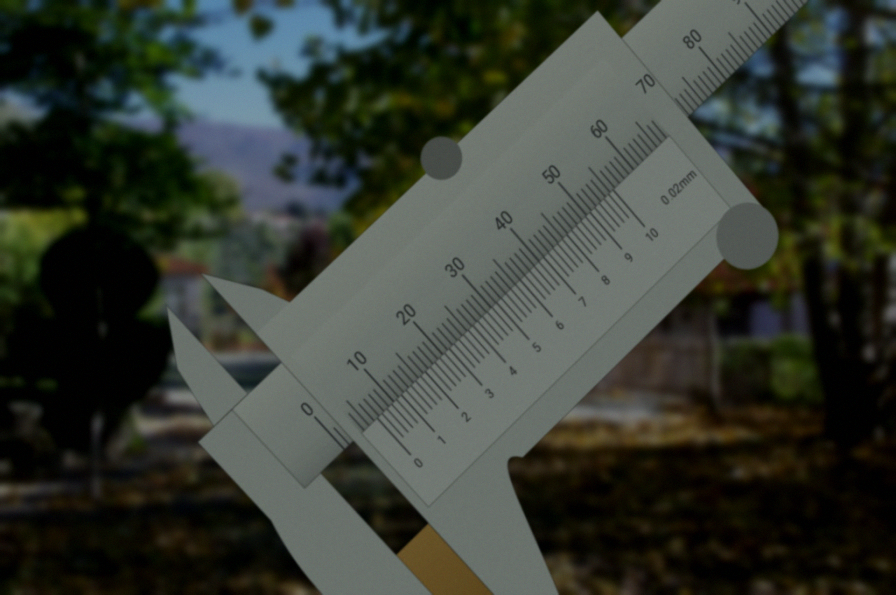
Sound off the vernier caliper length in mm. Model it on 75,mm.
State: 6.6,mm
